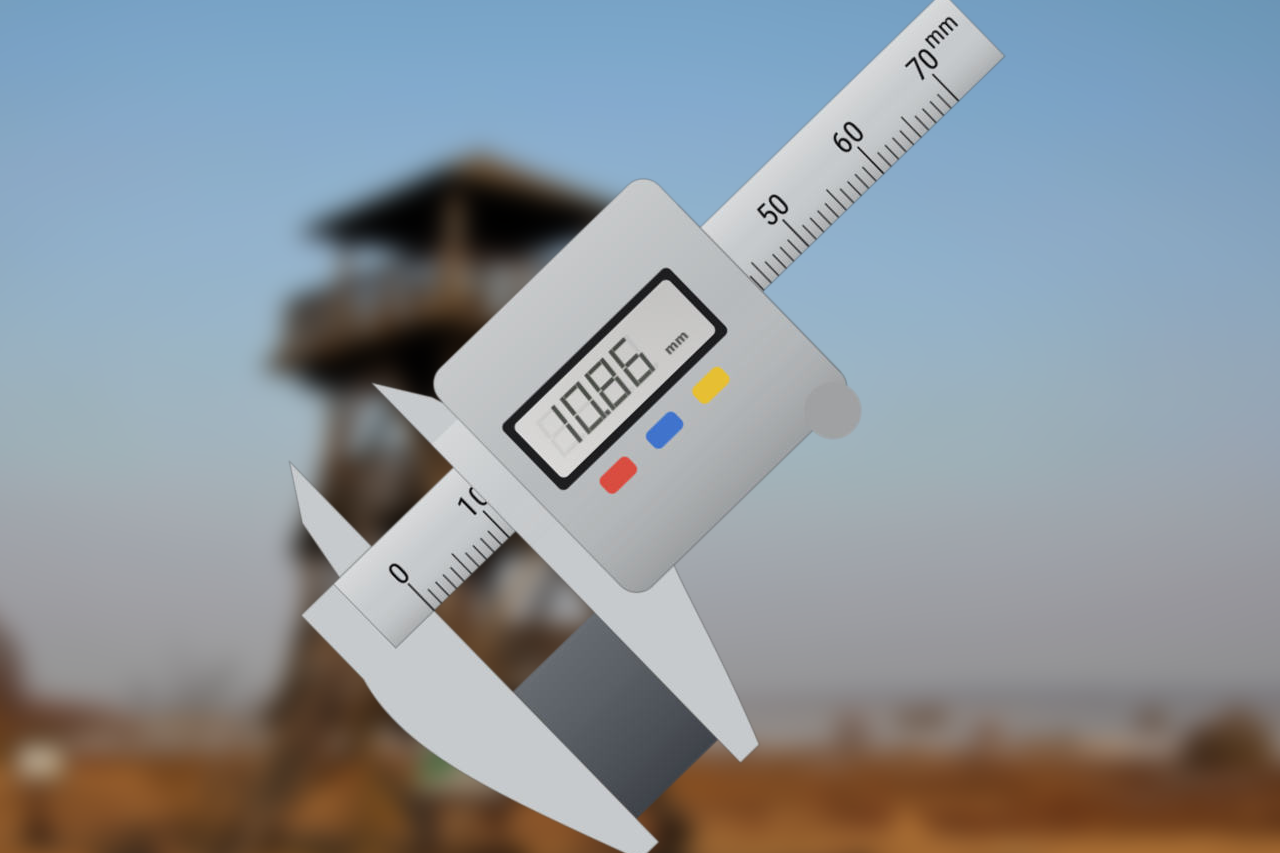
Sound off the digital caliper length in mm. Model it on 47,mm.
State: 10.86,mm
